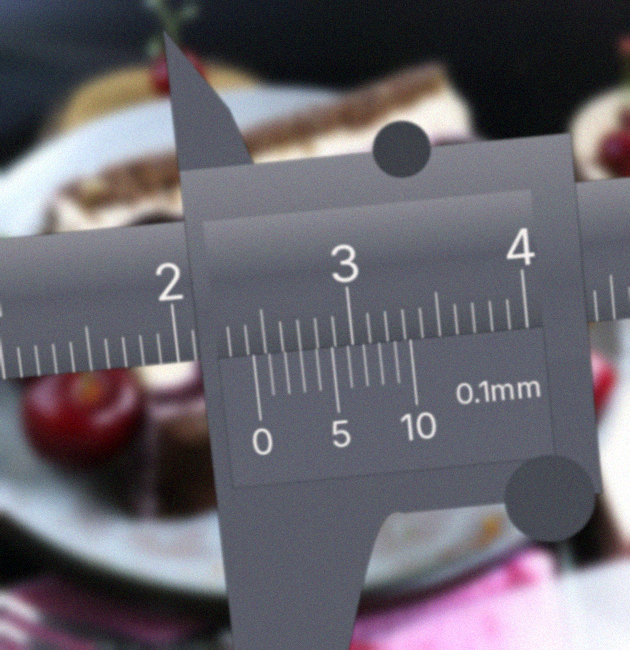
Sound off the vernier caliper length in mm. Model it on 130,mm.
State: 24.3,mm
